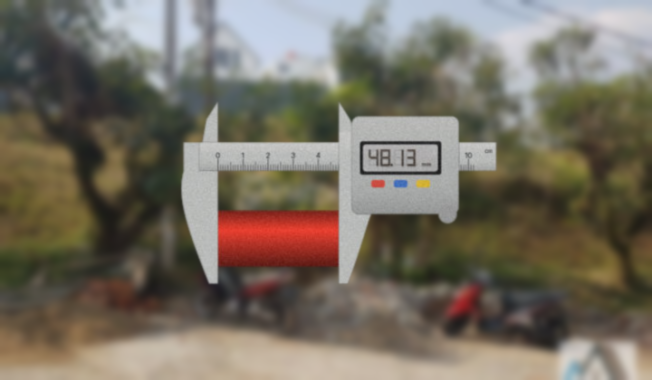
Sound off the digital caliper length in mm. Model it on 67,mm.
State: 48.13,mm
